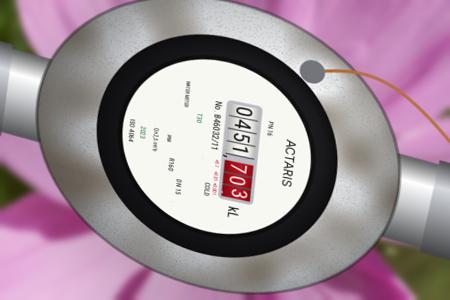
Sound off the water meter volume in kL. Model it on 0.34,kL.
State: 451.703,kL
